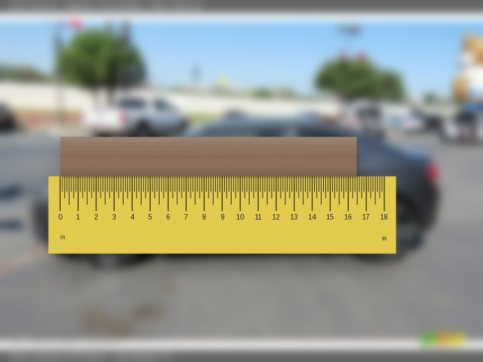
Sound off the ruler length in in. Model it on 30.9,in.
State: 16.5,in
